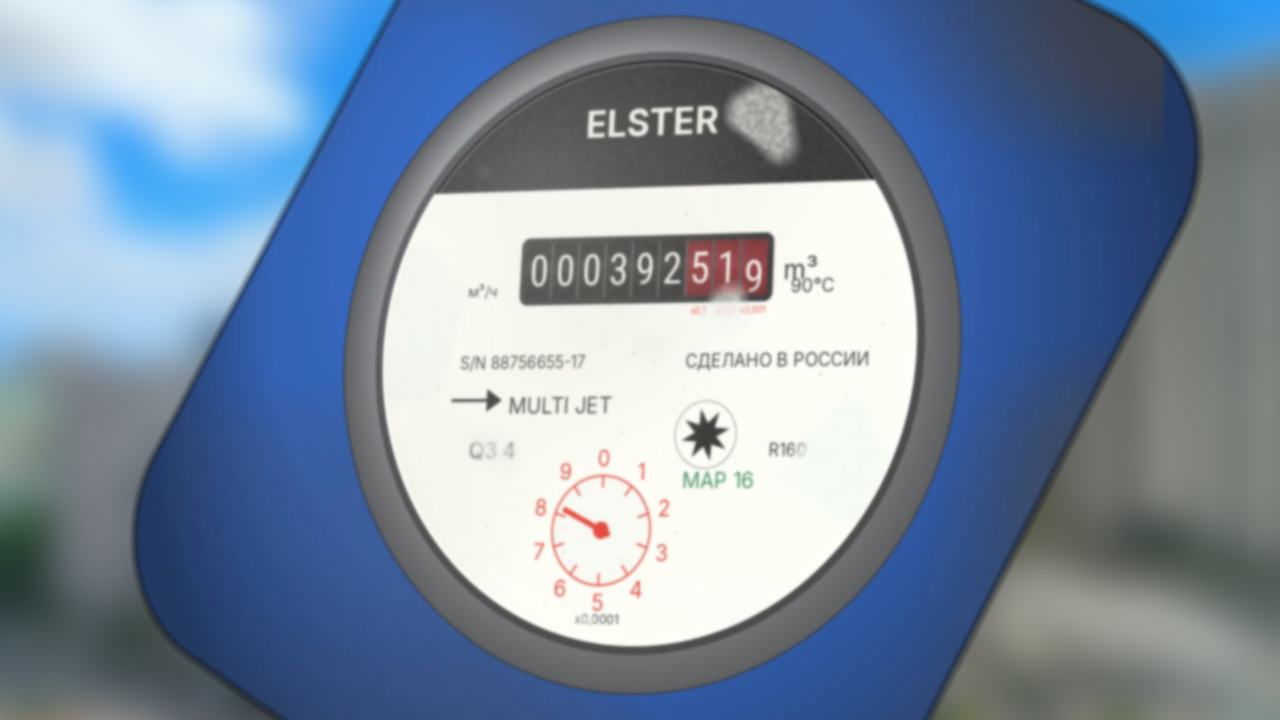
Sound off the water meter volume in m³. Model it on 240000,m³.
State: 392.5188,m³
